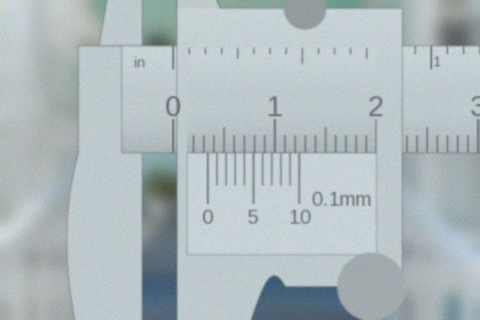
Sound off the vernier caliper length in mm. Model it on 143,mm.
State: 3.4,mm
